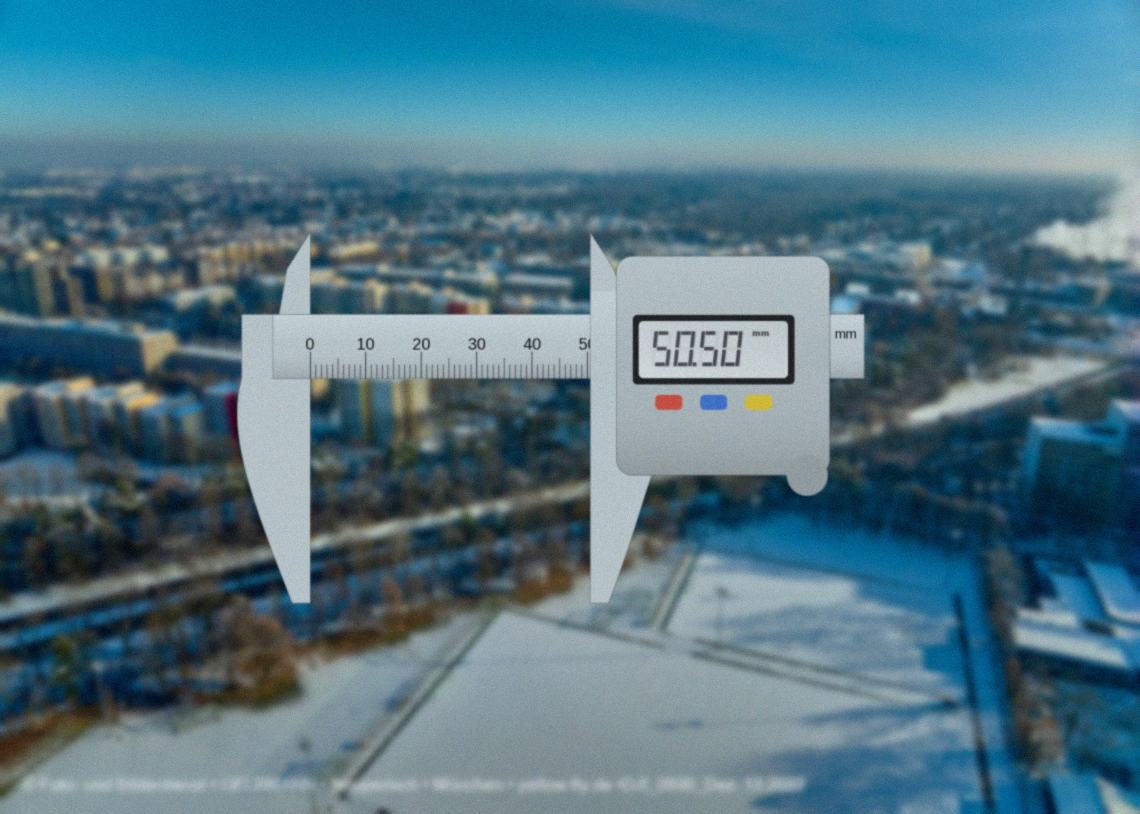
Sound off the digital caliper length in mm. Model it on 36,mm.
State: 50.50,mm
